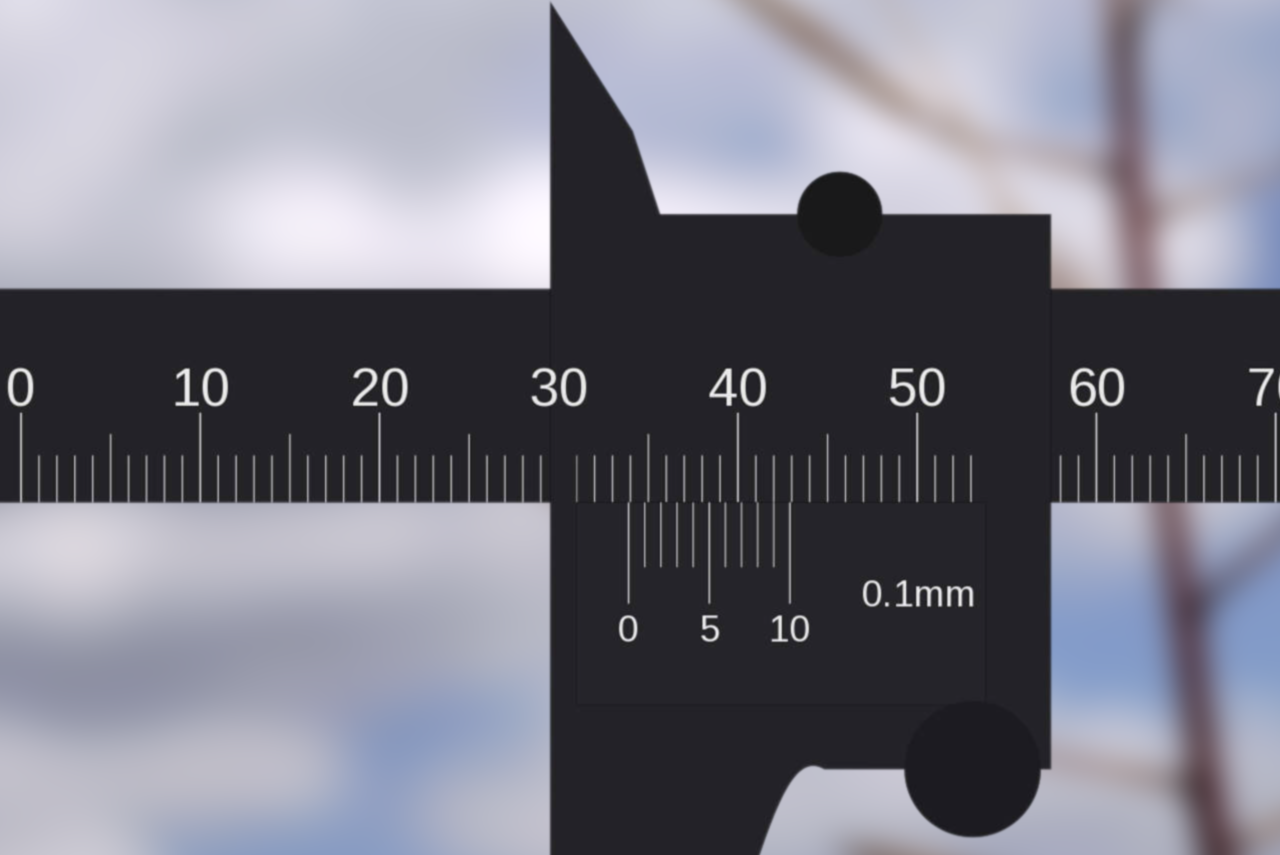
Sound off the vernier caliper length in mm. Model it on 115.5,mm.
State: 33.9,mm
